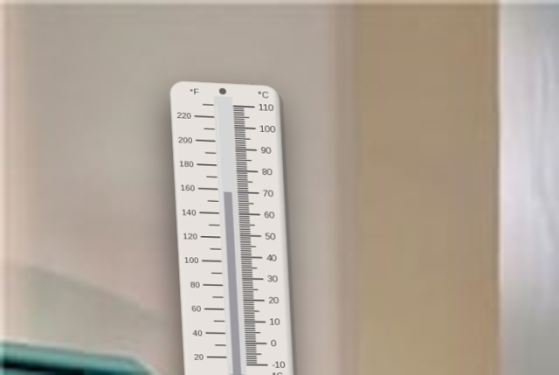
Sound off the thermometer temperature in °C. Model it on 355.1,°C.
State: 70,°C
